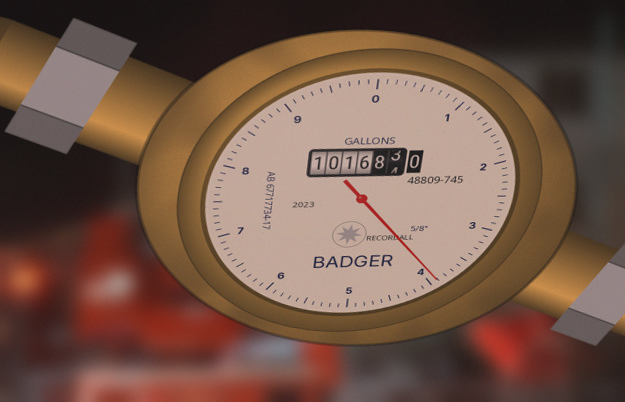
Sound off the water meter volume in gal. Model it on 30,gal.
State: 1016833.9,gal
